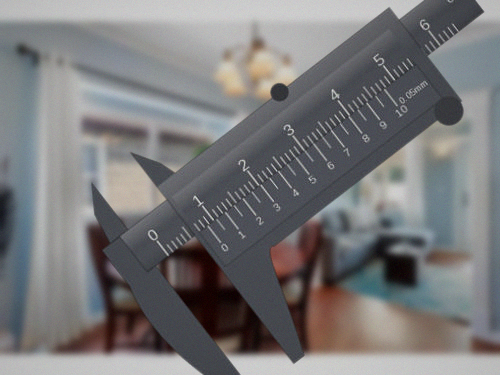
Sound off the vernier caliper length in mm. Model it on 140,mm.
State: 8.6,mm
